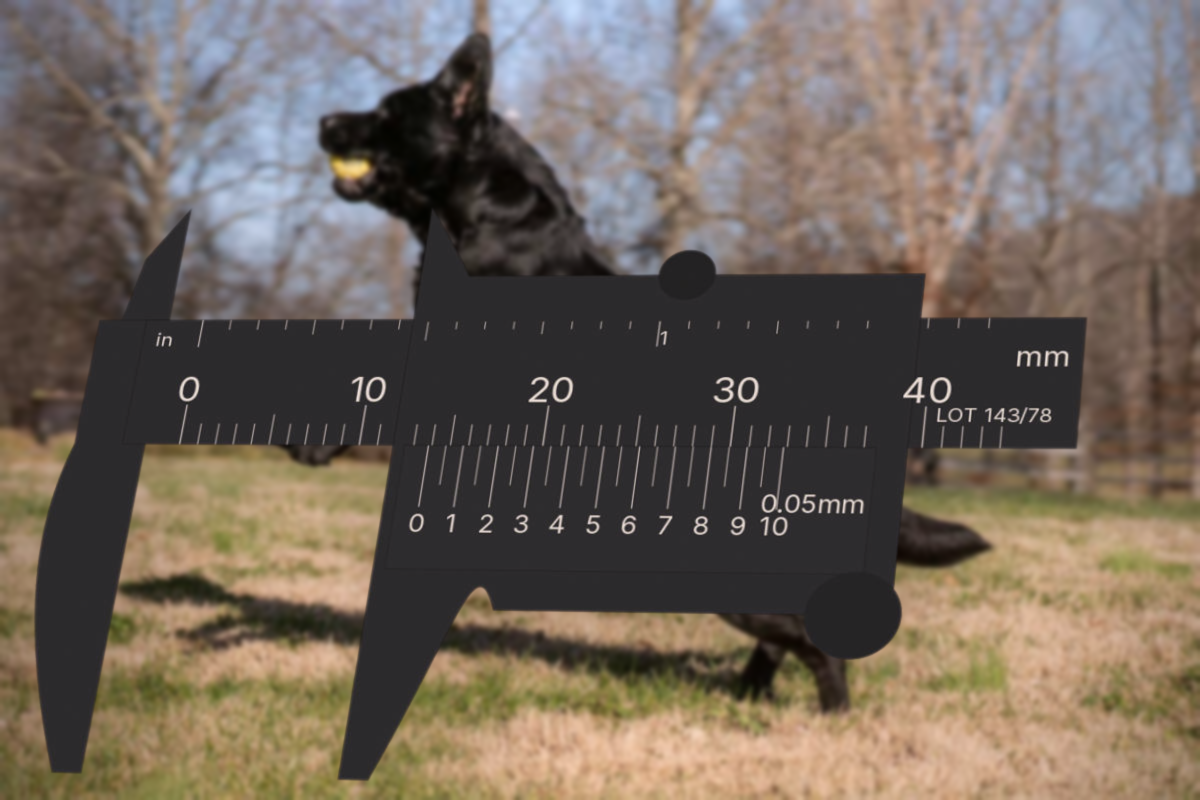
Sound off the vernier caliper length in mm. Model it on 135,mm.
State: 13.8,mm
